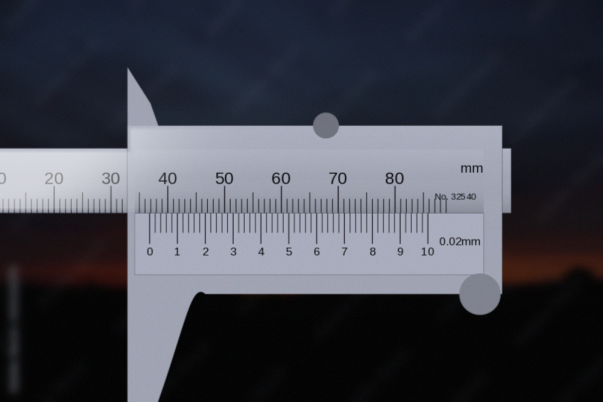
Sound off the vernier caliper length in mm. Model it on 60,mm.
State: 36.8,mm
